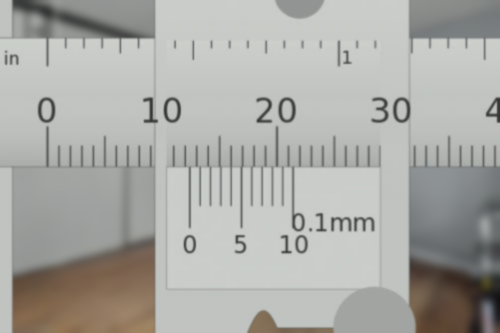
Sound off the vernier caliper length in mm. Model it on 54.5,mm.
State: 12.4,mm
